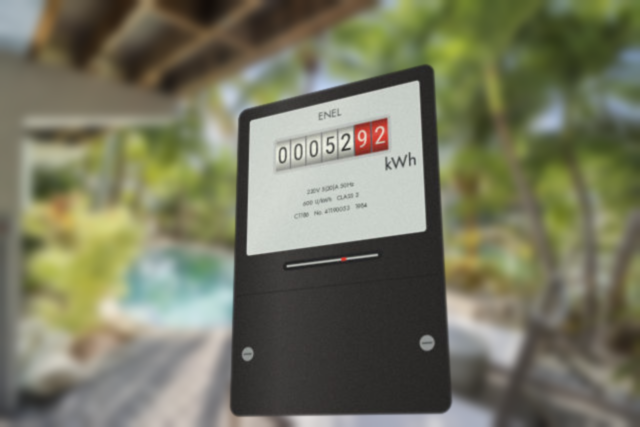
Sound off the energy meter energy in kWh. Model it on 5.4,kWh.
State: 52.92,kWh
